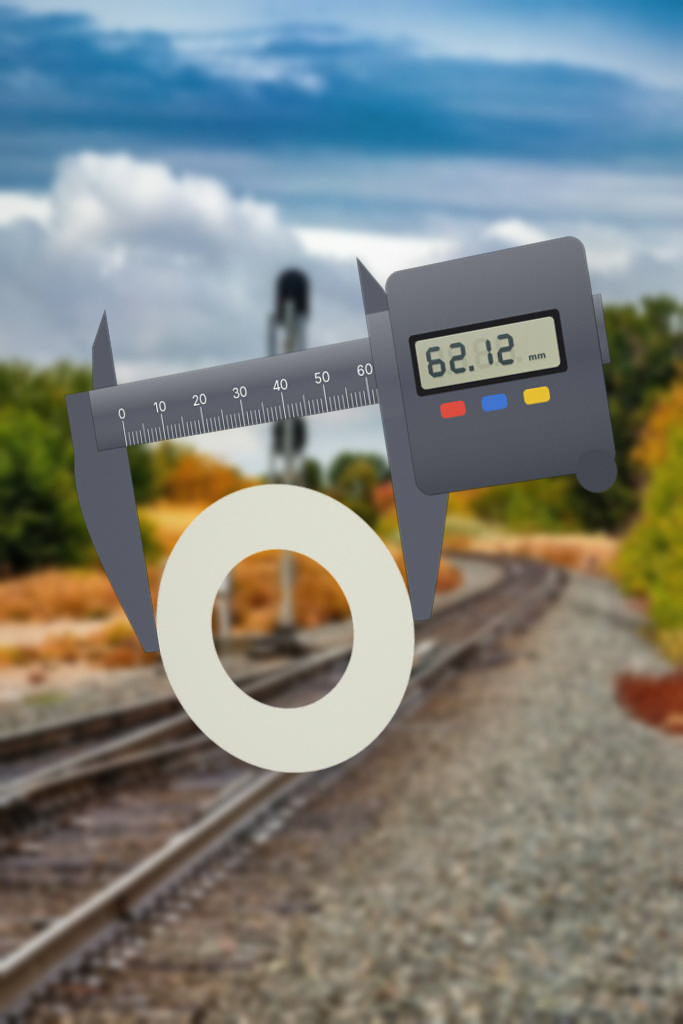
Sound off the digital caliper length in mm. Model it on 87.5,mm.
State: 62.12,mm
